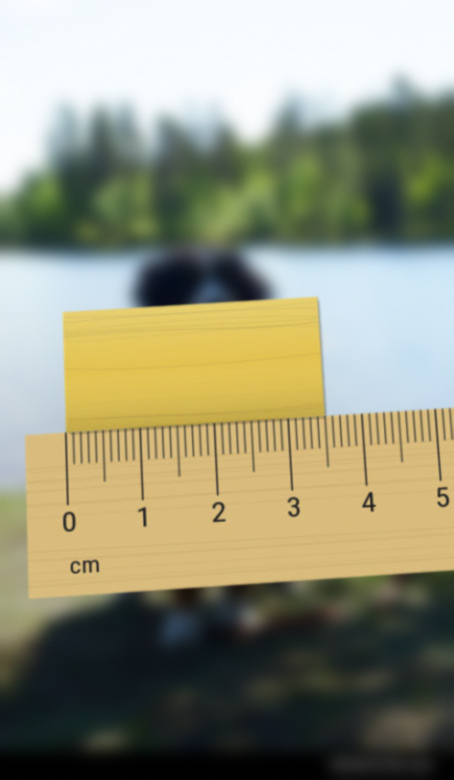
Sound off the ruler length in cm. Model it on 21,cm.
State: 3.5,cm
